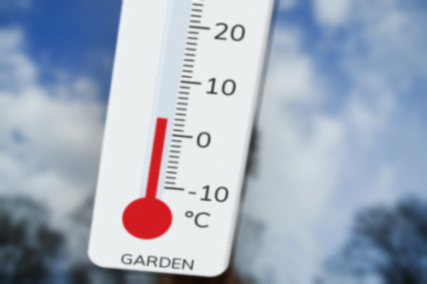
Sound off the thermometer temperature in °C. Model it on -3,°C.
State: 3,°C
